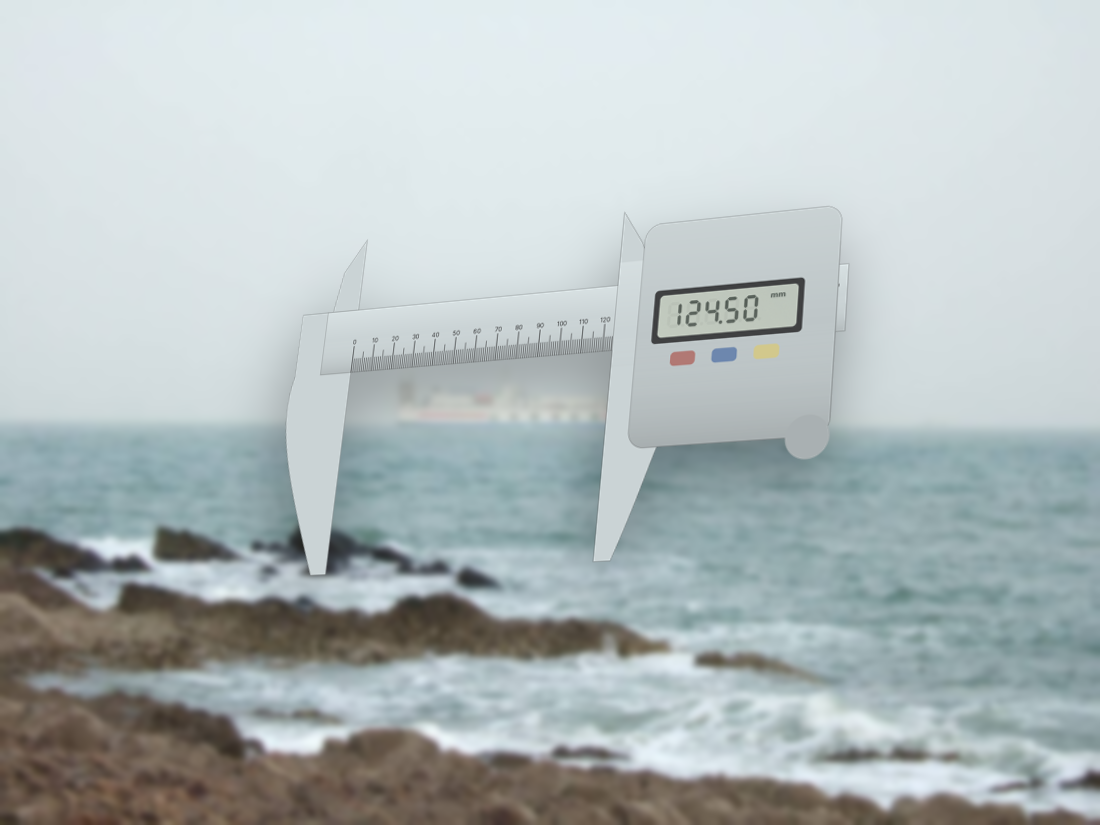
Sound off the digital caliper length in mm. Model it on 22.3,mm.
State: 124.50,mm
